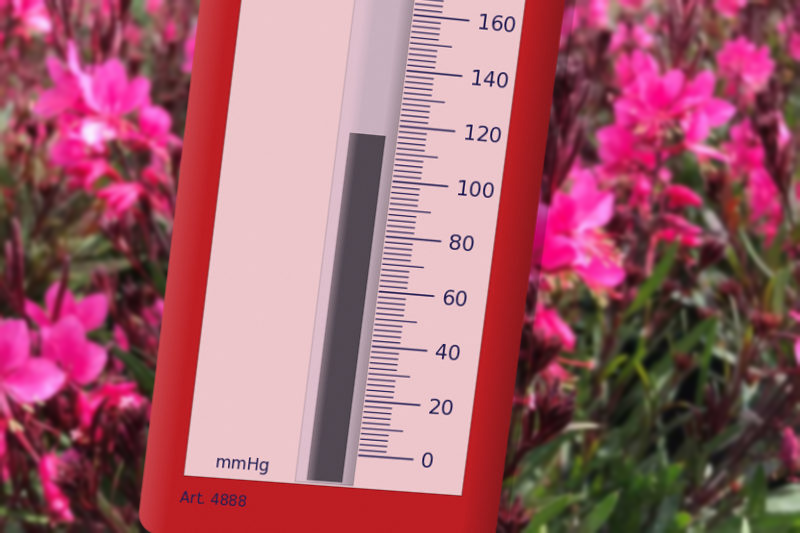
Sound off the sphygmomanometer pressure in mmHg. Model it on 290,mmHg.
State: 116,mmHg
